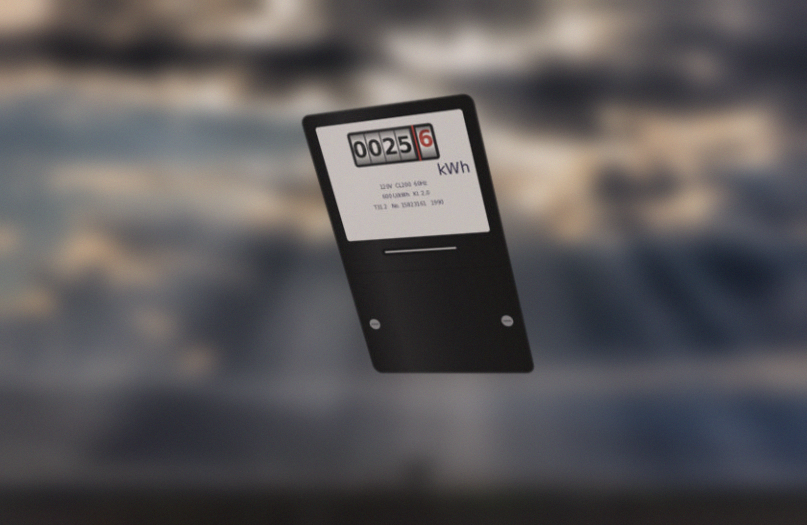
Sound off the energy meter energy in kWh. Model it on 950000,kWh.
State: 25.6,kWh
